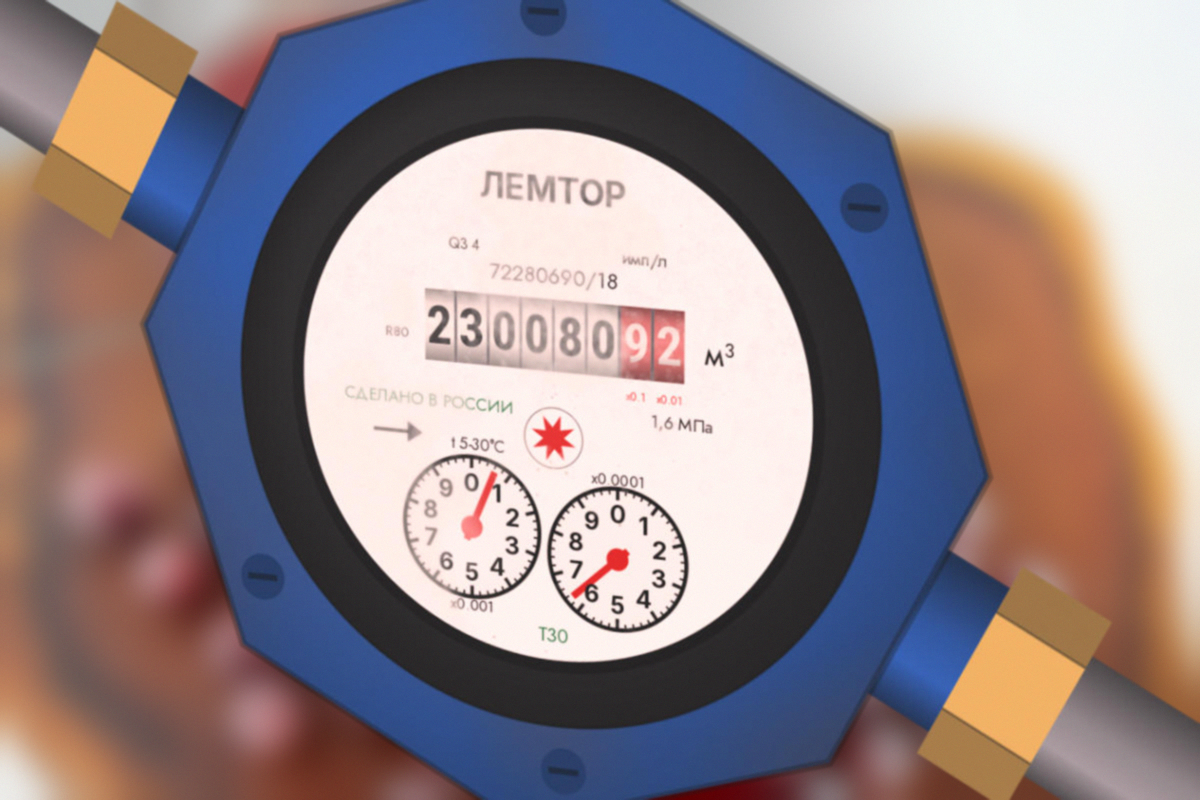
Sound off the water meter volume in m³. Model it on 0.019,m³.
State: 230080.9206,m³
